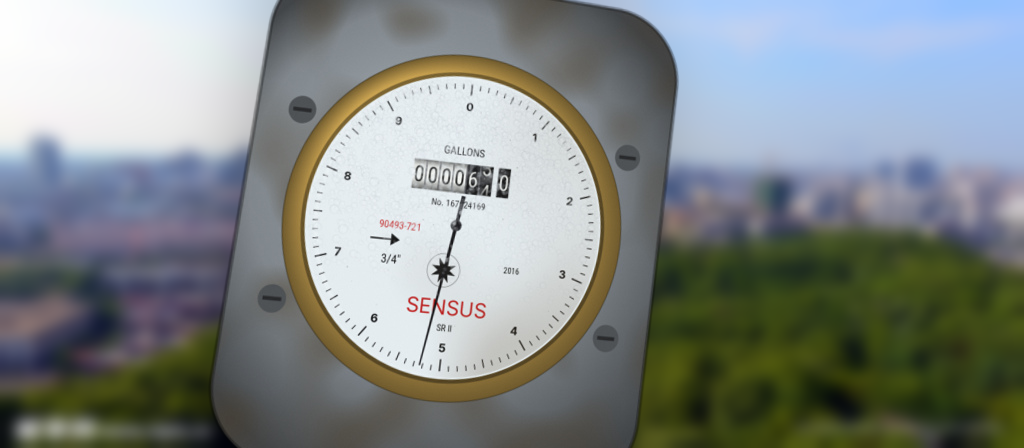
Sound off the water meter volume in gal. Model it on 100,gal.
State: 635.2,gal
